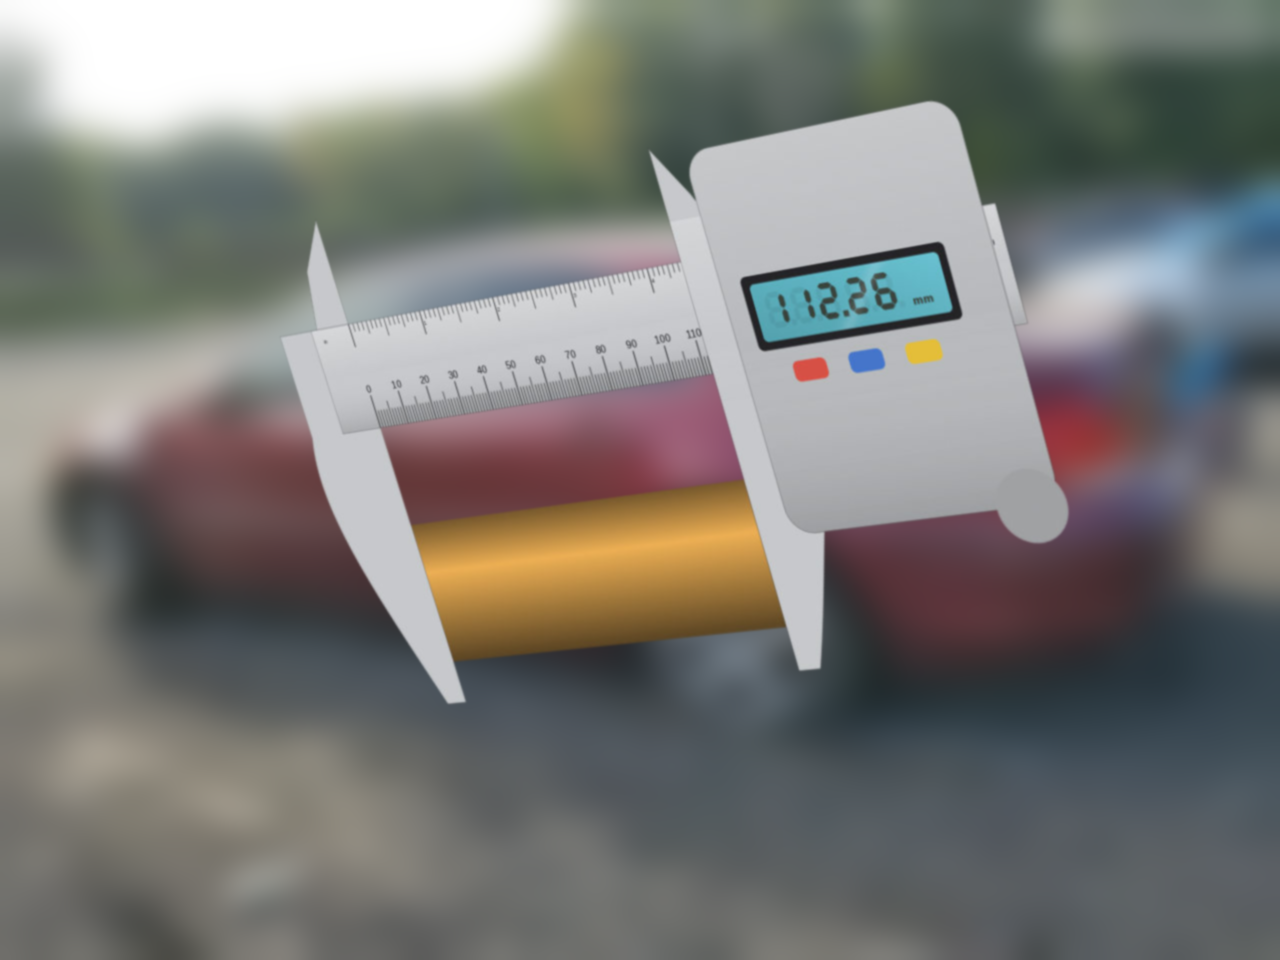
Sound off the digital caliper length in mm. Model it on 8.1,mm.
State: 112.26,mm
